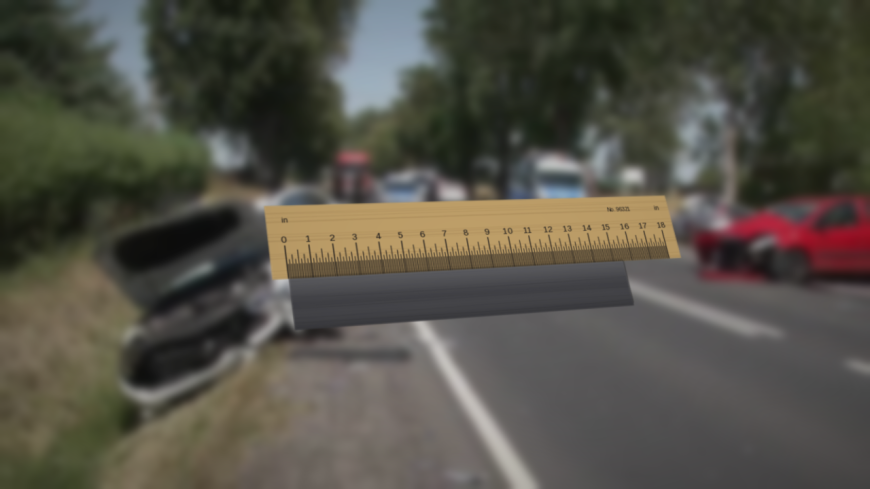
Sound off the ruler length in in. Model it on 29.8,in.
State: 15.5,in
